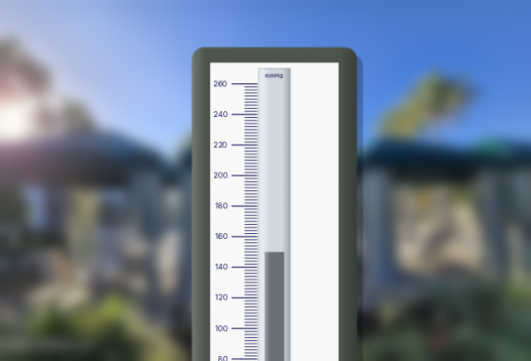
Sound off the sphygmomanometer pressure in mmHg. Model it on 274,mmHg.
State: 150,mmHg
